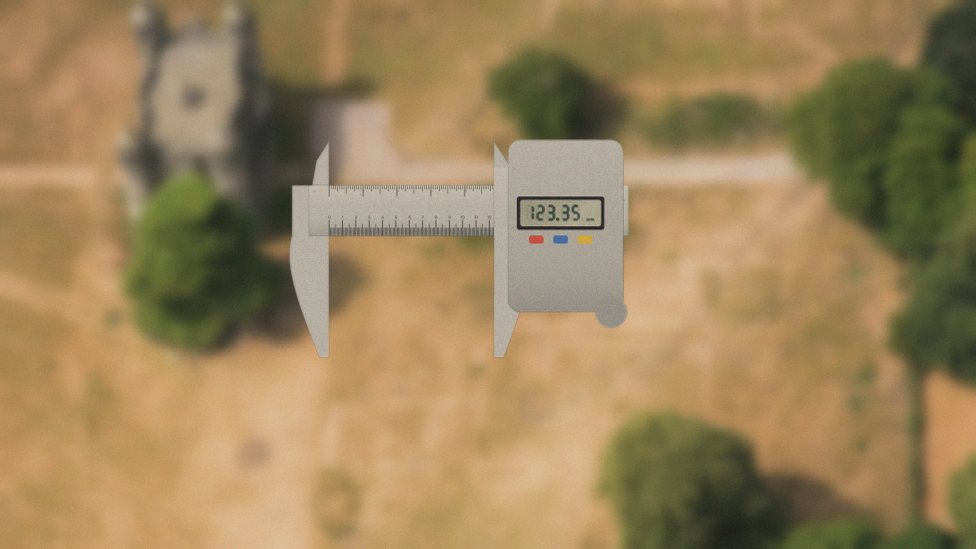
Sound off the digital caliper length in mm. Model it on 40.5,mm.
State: 123.35,mm
